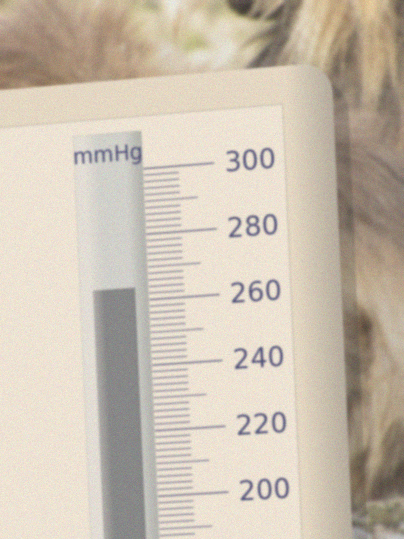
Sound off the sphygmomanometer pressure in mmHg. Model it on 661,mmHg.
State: 264,mmHg
